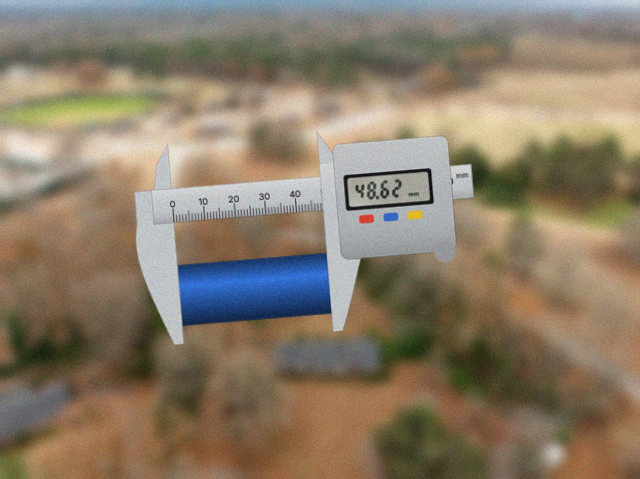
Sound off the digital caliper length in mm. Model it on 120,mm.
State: 48.62,mm
